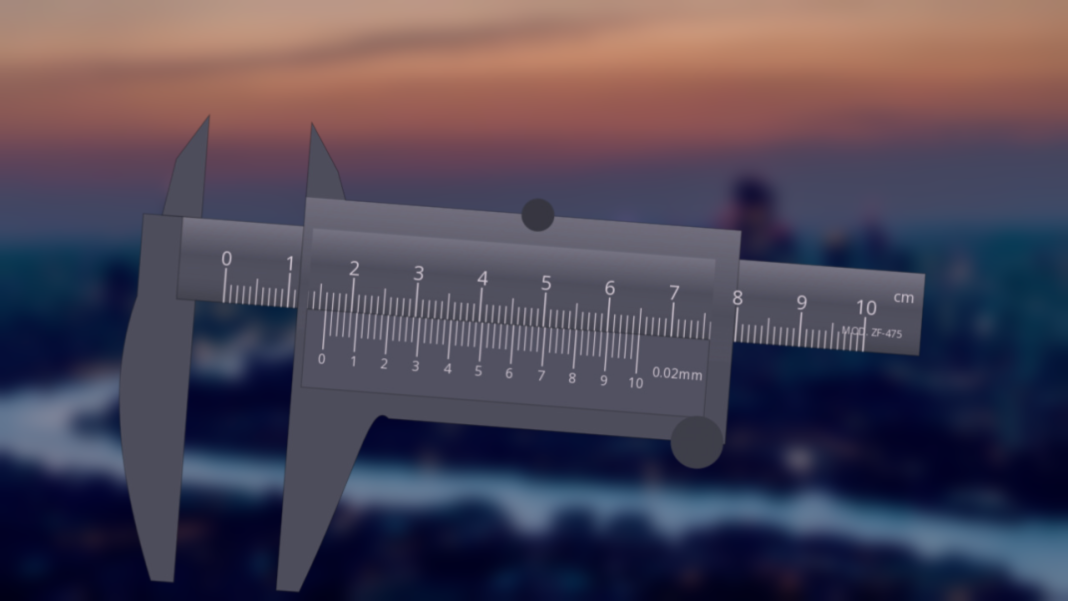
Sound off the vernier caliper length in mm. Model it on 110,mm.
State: 16.0,mm
